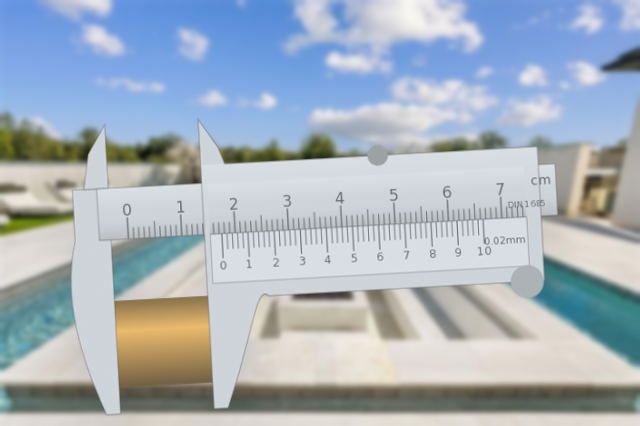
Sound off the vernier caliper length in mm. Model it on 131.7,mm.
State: 17.5,mm
